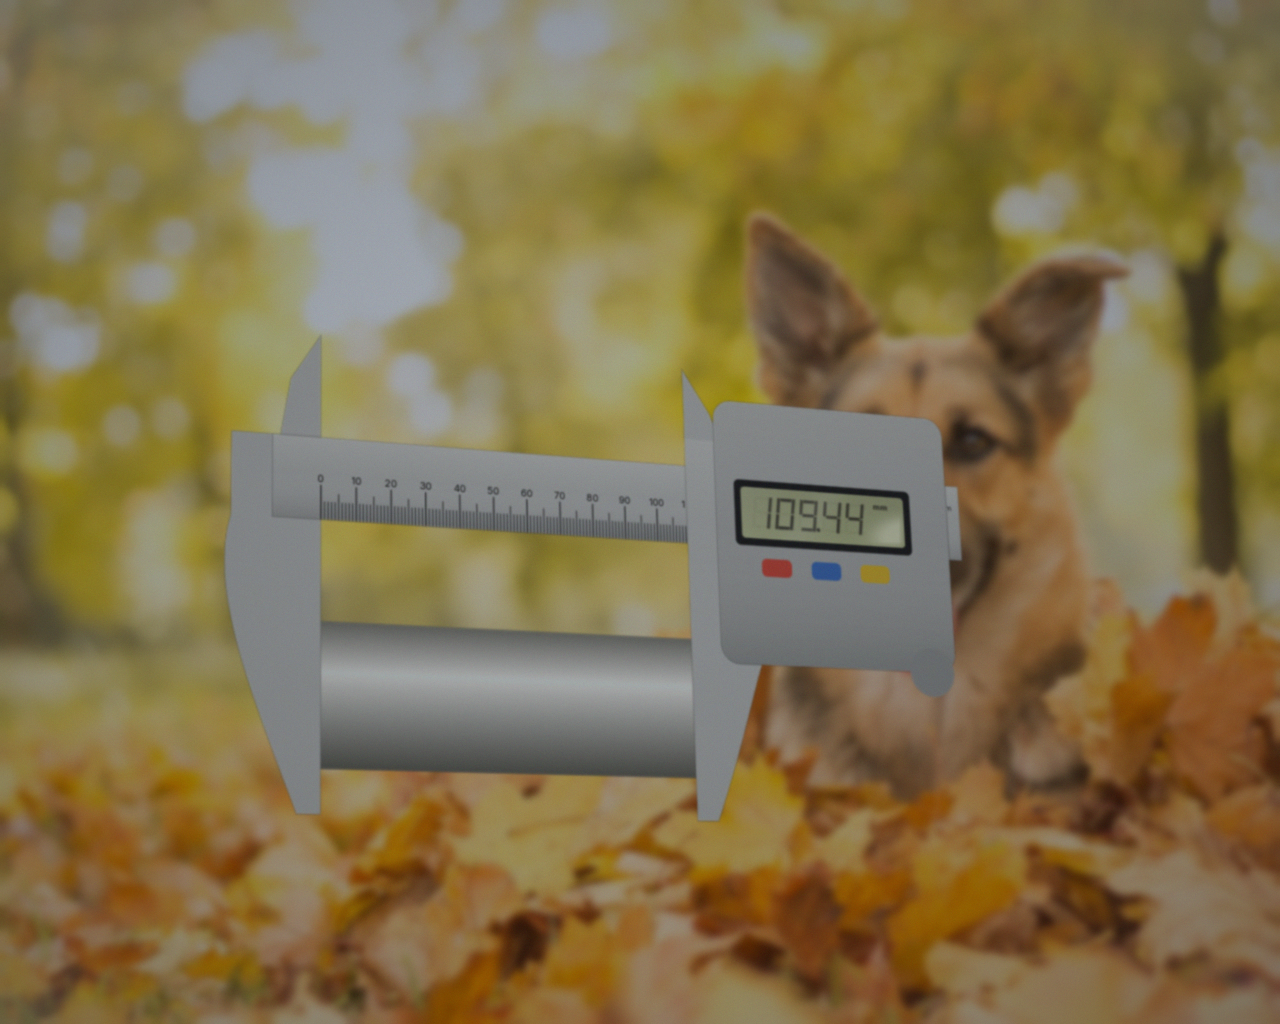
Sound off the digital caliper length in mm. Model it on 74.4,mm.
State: 109.44,mm
